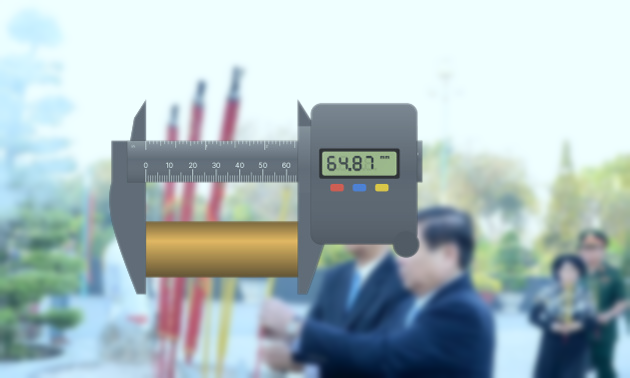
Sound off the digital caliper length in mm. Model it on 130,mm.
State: 64.87,mm
